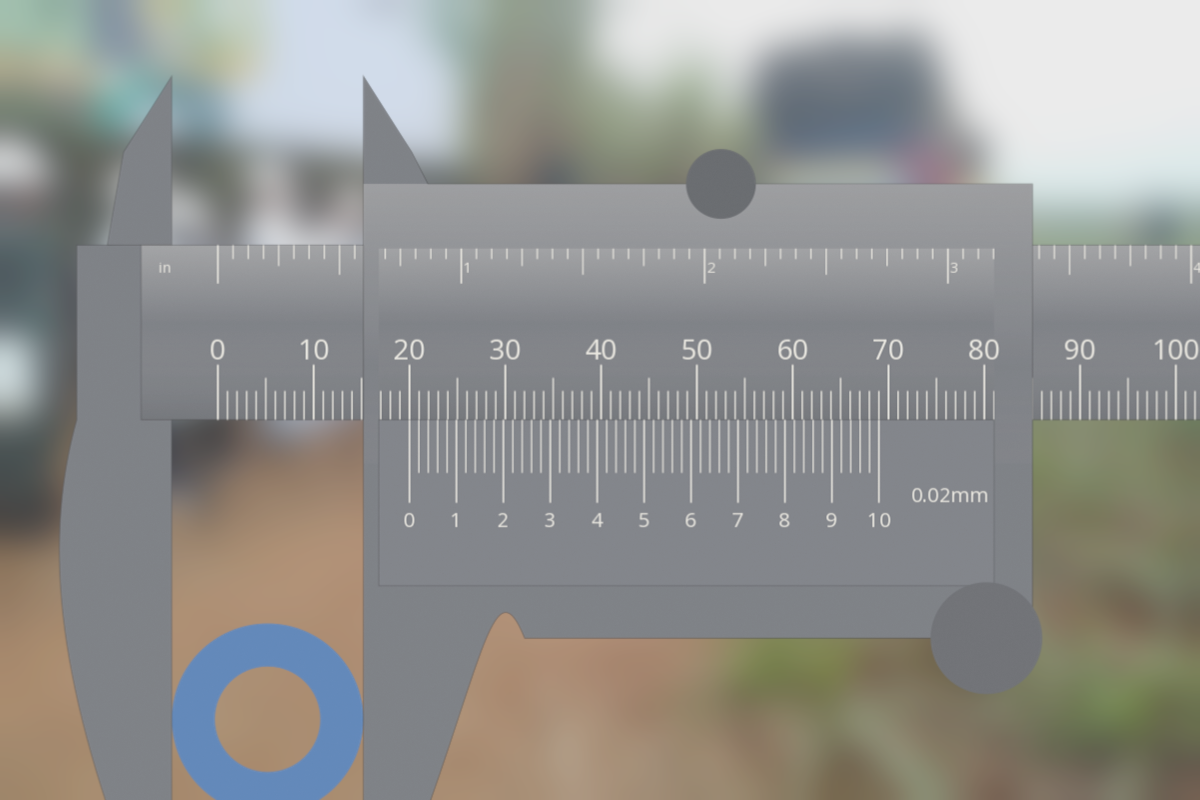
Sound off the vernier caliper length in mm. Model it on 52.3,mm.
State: 20.0,mm
